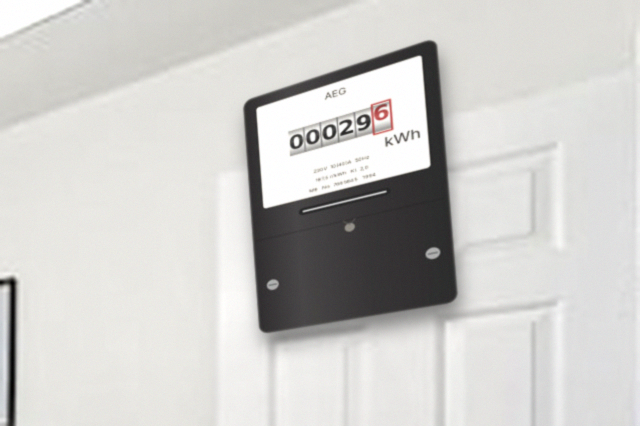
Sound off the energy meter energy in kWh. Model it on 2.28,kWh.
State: 29.6,kWh
